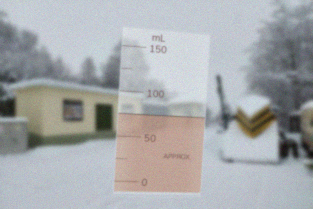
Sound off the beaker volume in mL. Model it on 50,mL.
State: 75,mL
